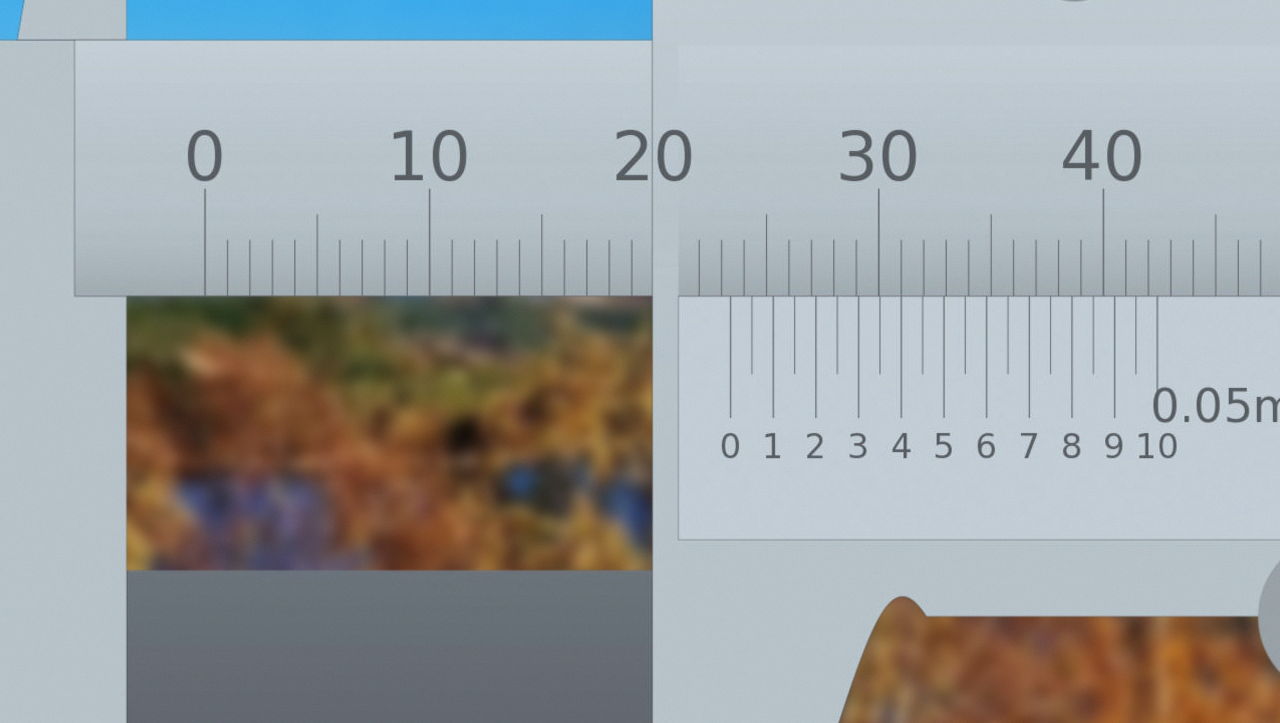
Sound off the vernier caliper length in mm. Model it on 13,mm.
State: 23.4,mm
